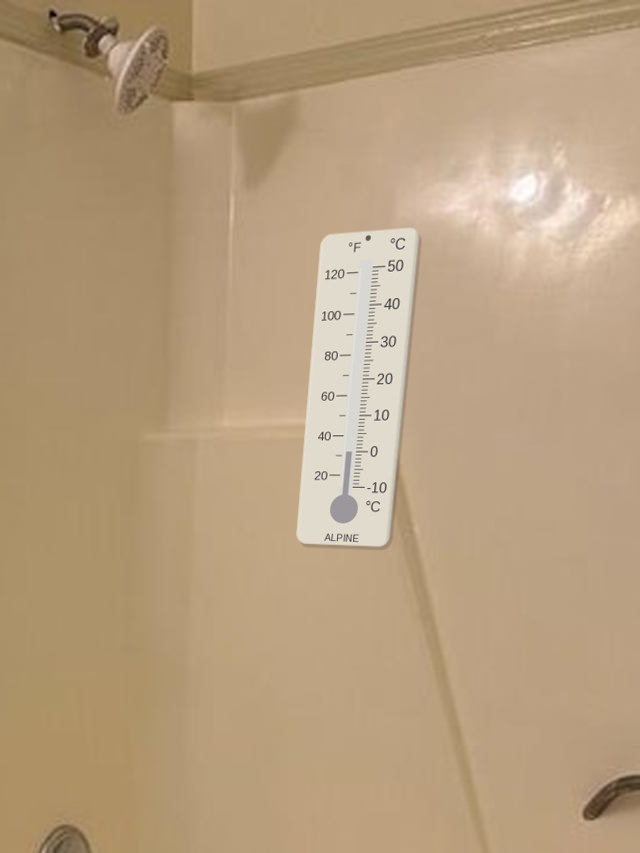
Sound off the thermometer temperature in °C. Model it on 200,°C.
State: 0,°C
